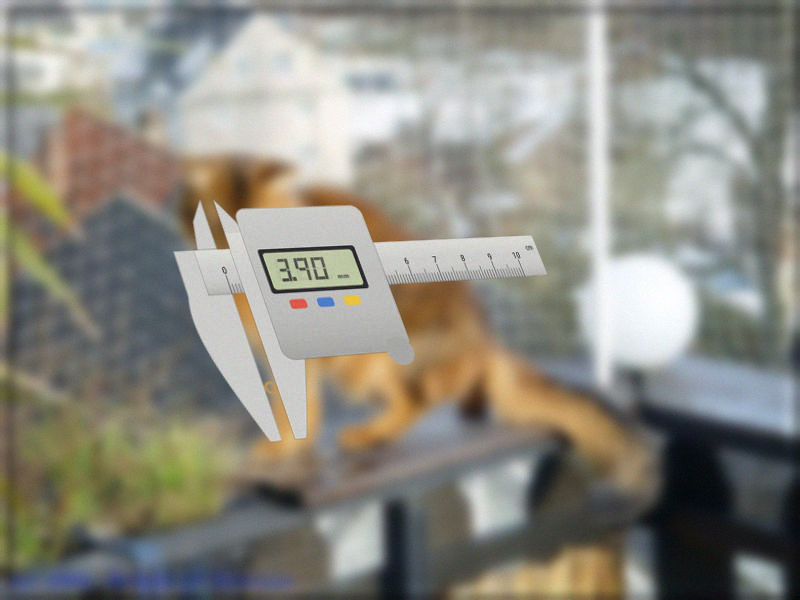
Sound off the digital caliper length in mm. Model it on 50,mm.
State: 3.90,mm
